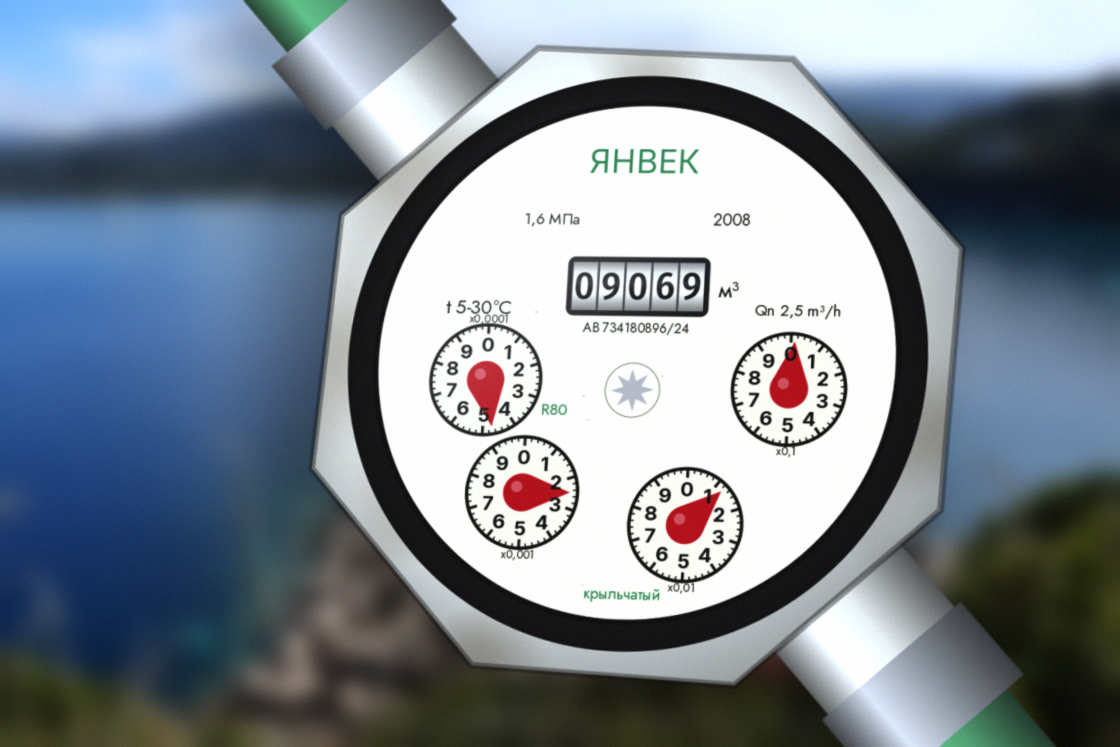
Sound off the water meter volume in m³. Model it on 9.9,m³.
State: 9069.0124,m³
